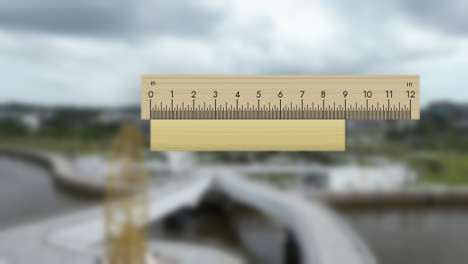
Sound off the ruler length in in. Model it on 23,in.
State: 9,in
